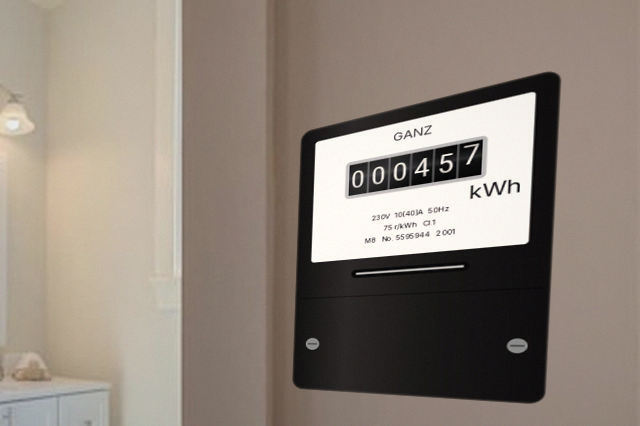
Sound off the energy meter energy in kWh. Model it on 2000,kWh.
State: 457,kWh
